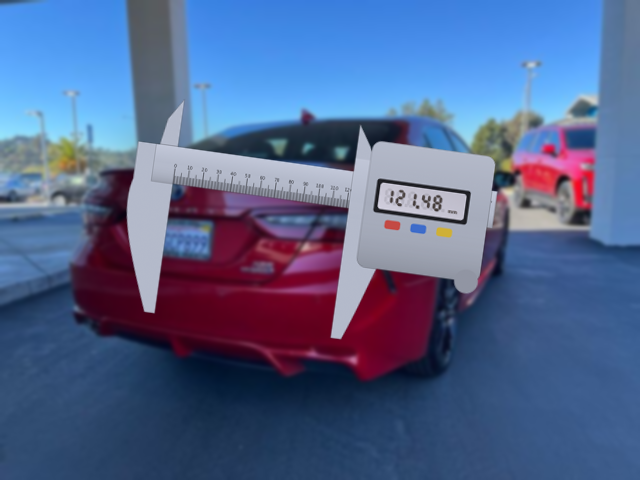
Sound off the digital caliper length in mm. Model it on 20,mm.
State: 121.48,mm
